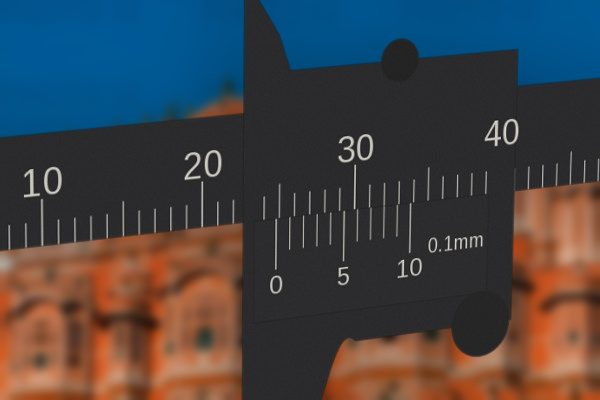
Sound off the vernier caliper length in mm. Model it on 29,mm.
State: 24.8,mm
